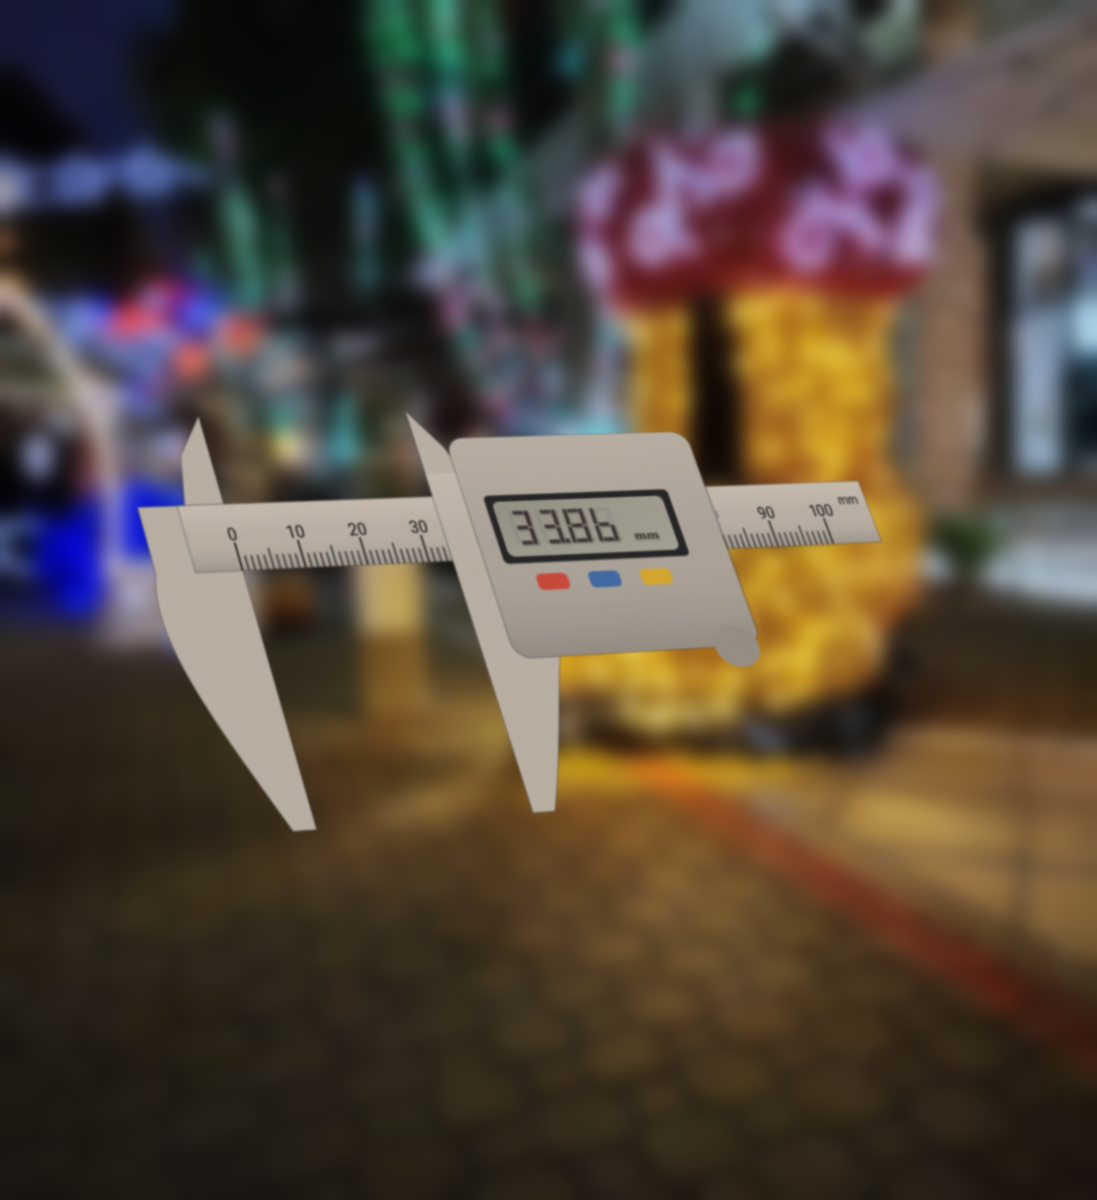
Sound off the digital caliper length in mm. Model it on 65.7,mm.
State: 33.86,mm
